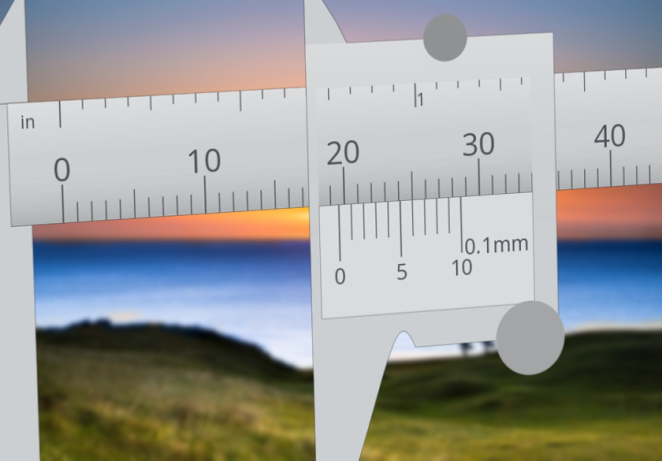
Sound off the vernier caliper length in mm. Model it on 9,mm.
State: 19.6,mm
